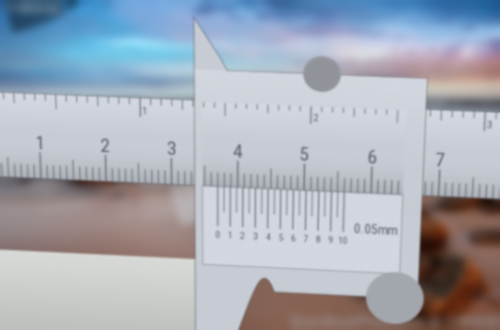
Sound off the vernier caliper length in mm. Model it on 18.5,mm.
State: 37.0,mm
